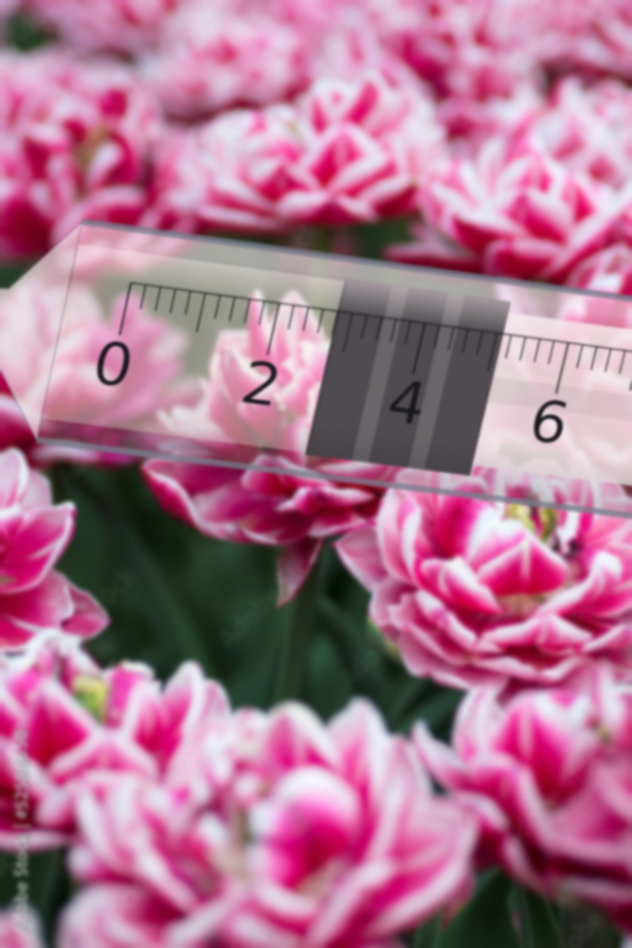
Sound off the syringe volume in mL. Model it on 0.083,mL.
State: 2.8,mL
